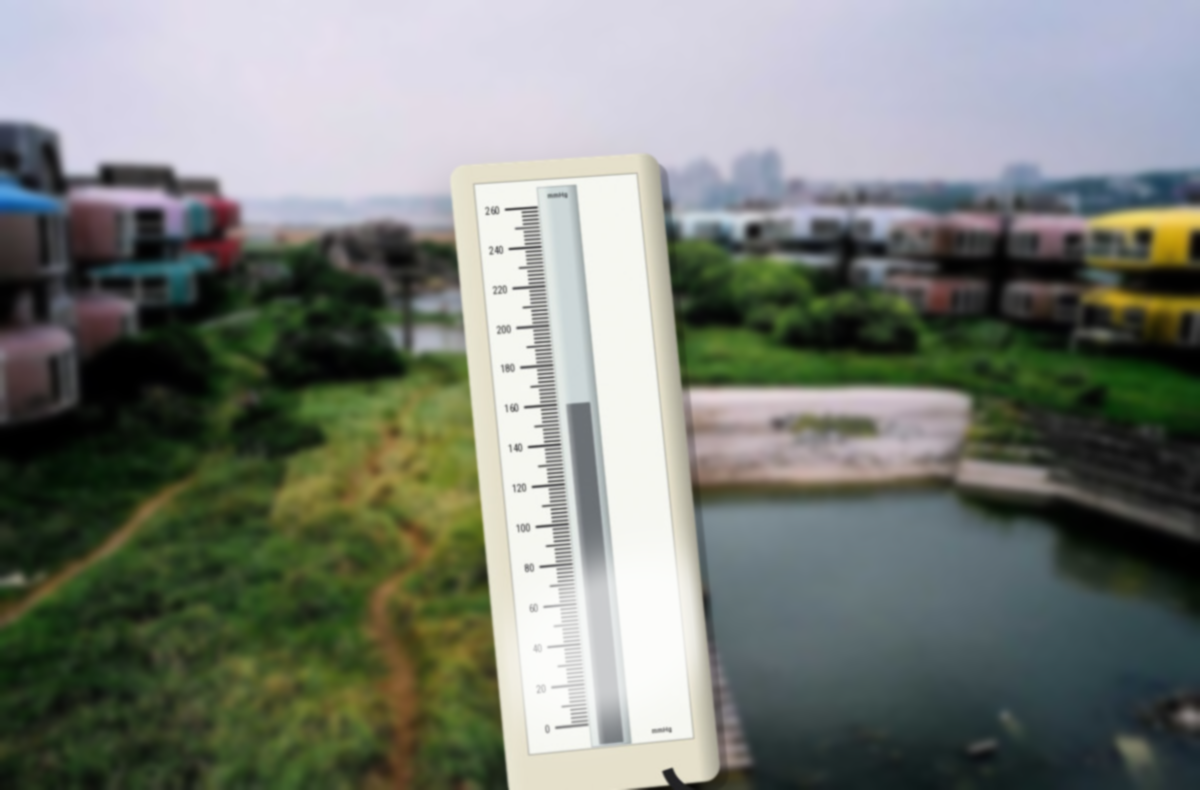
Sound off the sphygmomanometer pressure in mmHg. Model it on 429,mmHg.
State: 160,mmHg
